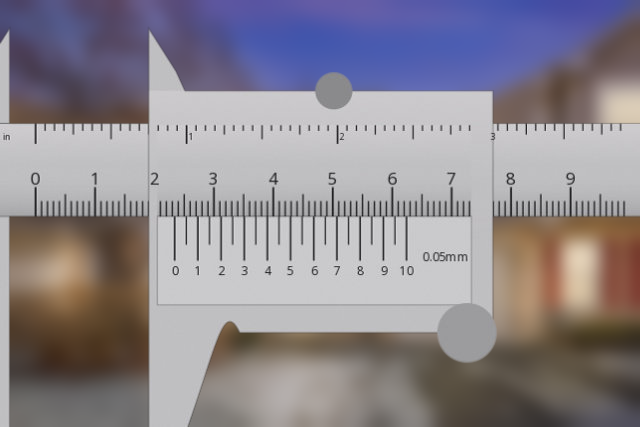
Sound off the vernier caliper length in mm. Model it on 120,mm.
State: 23.4,mm
